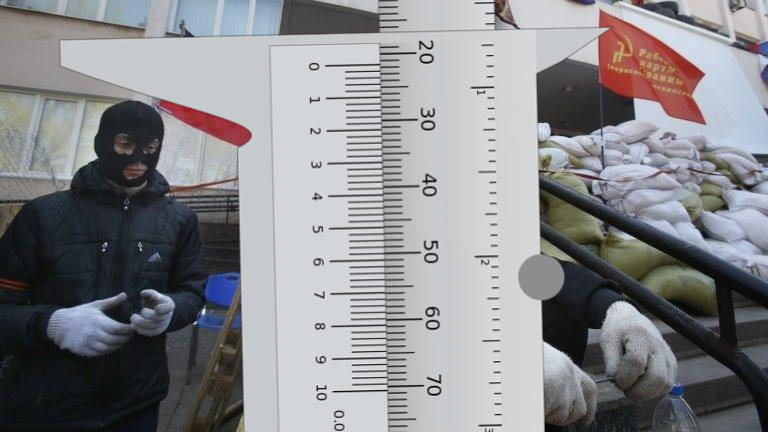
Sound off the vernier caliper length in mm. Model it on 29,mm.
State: 21.6,mm
